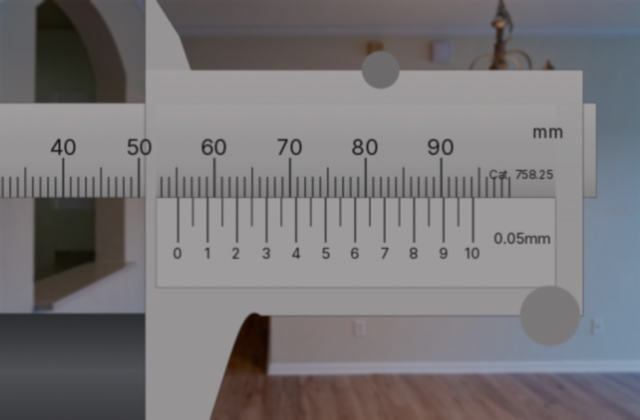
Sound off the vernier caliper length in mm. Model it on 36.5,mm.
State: 55.2,mm
